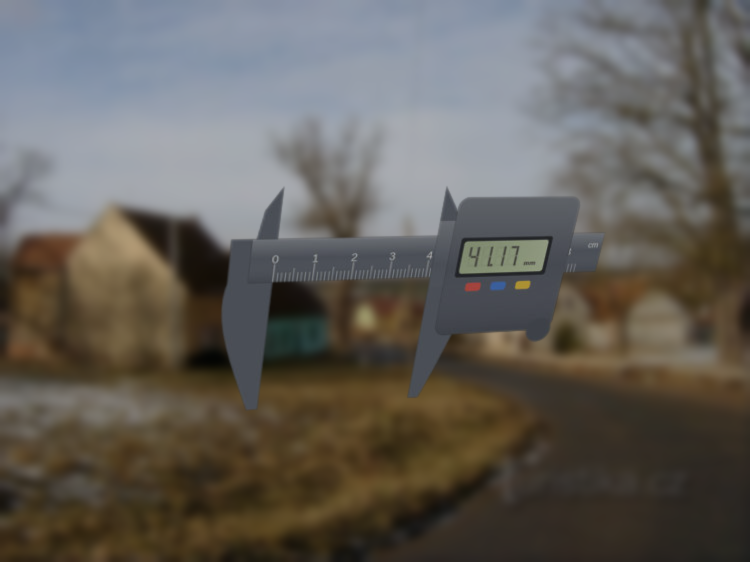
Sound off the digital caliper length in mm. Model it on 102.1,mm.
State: 41.17,mm
